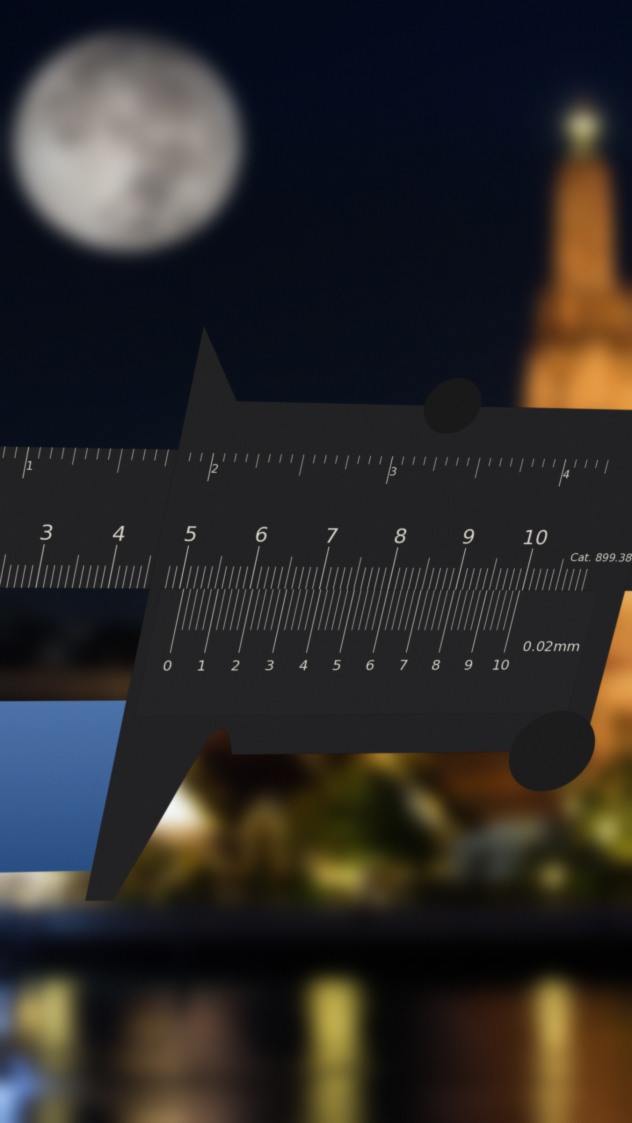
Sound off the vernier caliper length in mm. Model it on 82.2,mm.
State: 50.6,mm
